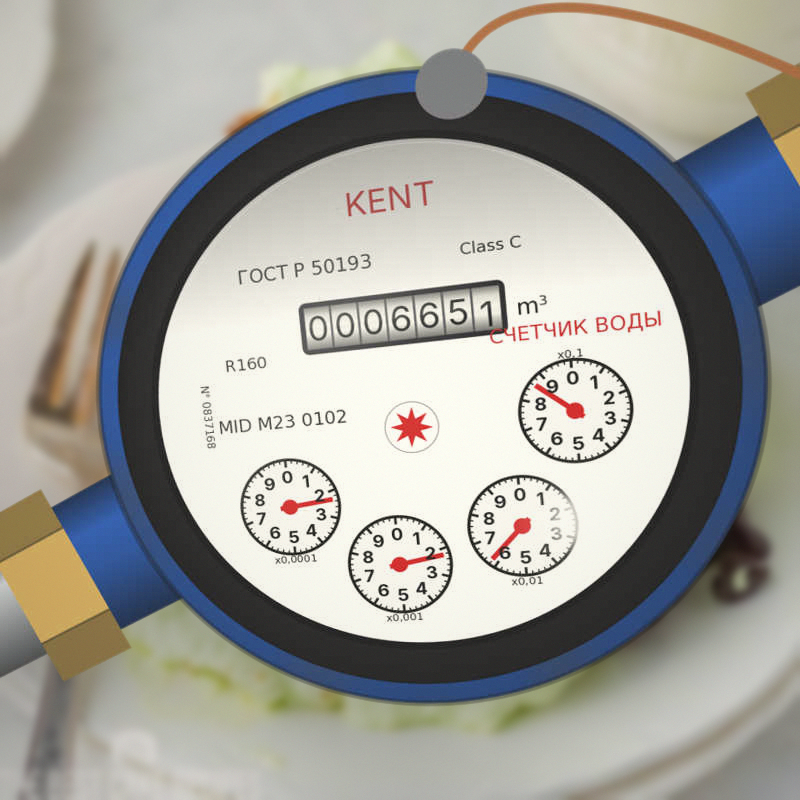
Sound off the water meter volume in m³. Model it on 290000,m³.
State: 6650.8622,m³
